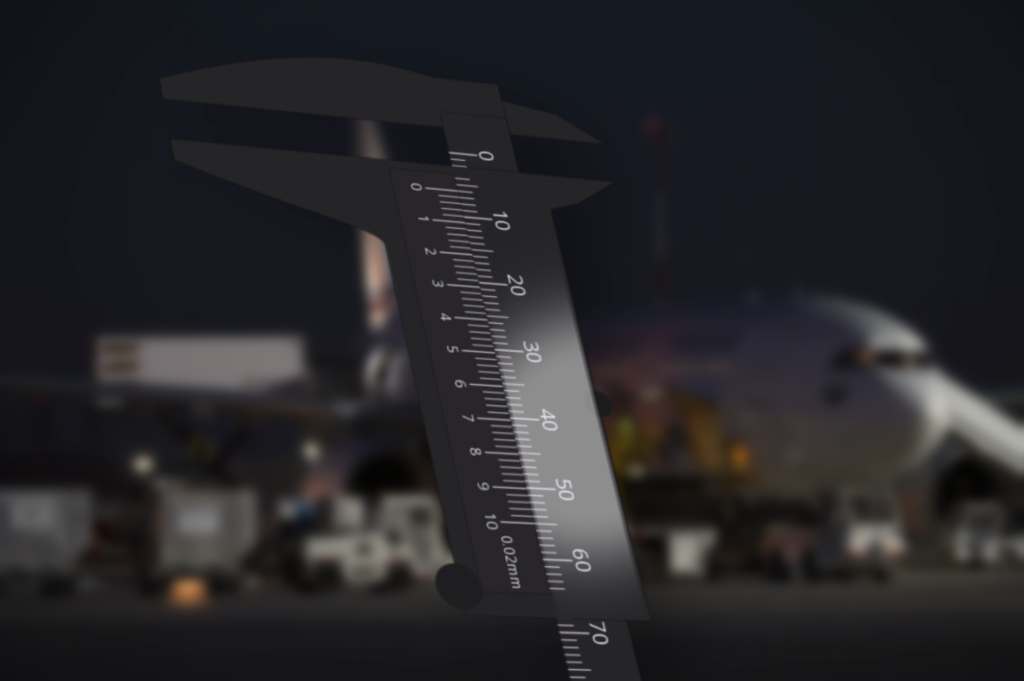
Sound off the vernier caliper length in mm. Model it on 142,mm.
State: 6.0,mm
